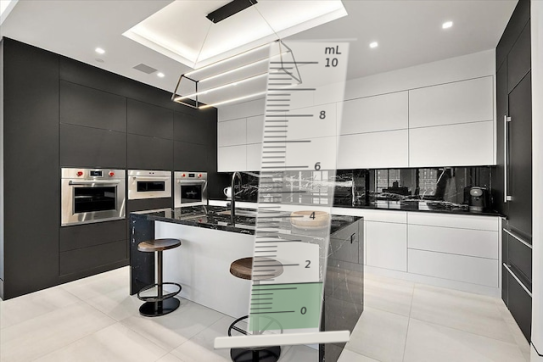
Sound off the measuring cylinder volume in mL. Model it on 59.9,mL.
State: 1.2,mL
